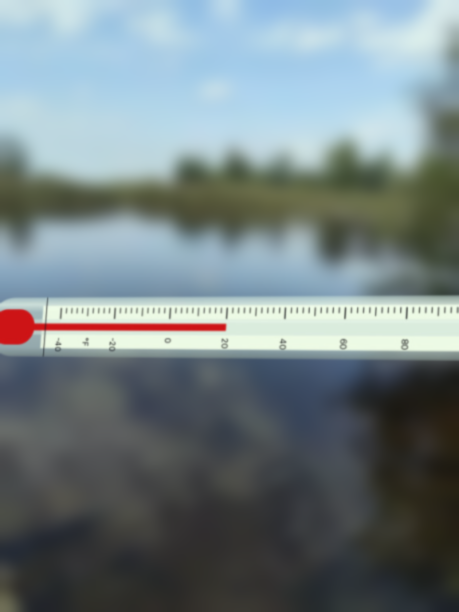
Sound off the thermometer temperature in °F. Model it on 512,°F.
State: 20,°F
